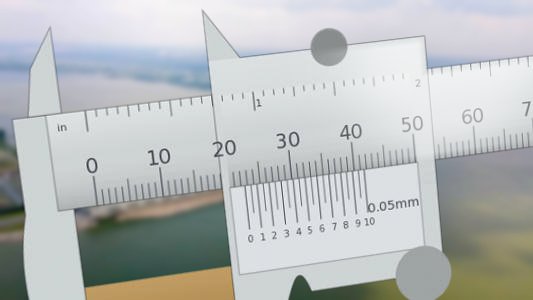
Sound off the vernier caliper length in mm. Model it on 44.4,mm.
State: 22.6,mm
